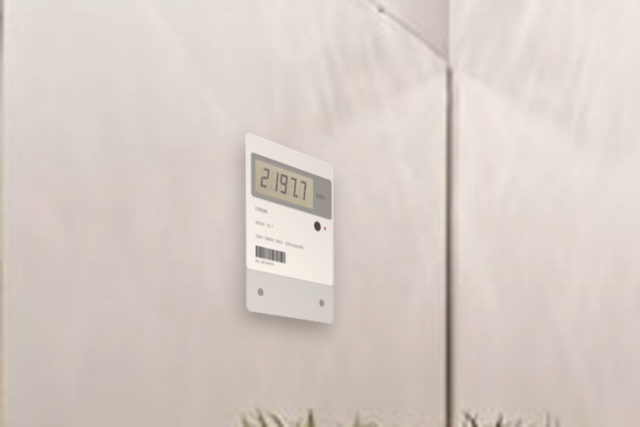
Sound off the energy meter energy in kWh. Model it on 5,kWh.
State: 2197.7,kWh
